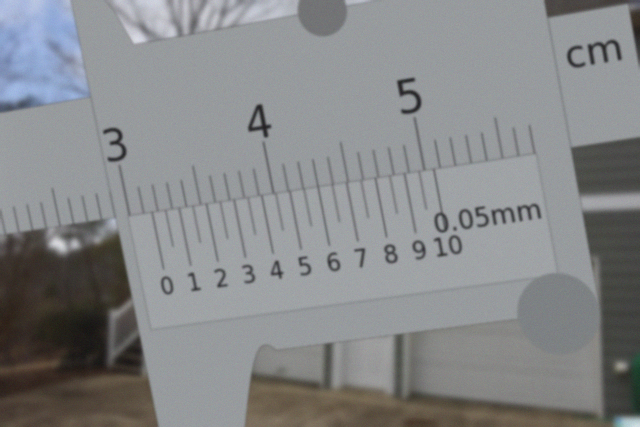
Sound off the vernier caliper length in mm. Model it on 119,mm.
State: 31.6,mm
